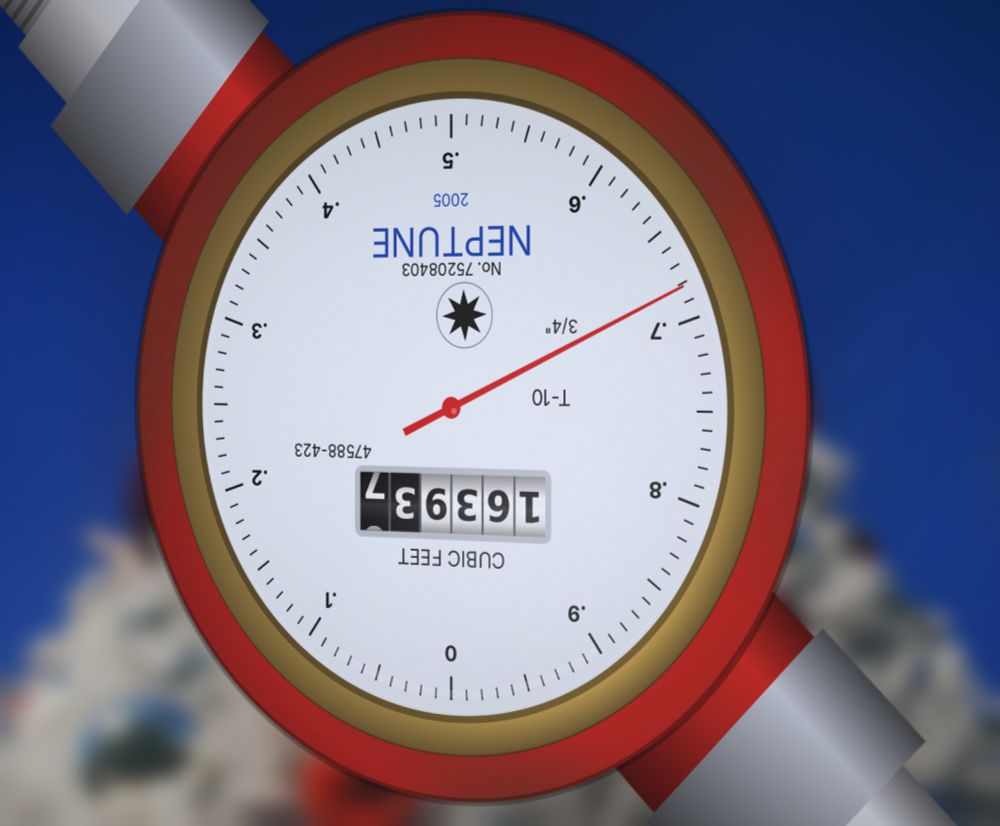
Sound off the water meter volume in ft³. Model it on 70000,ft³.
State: 163936.68,ft³
